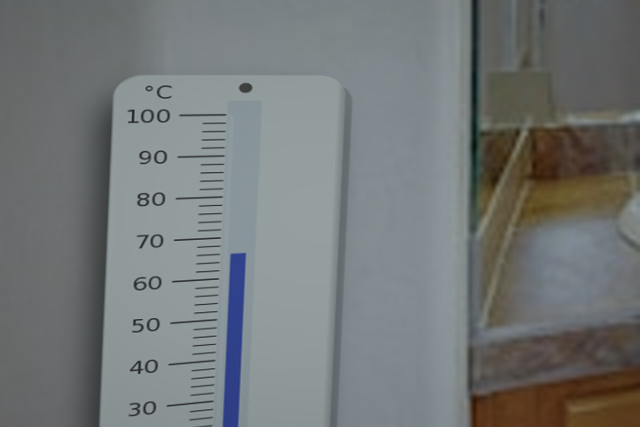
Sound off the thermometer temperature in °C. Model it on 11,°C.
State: 66,°C
